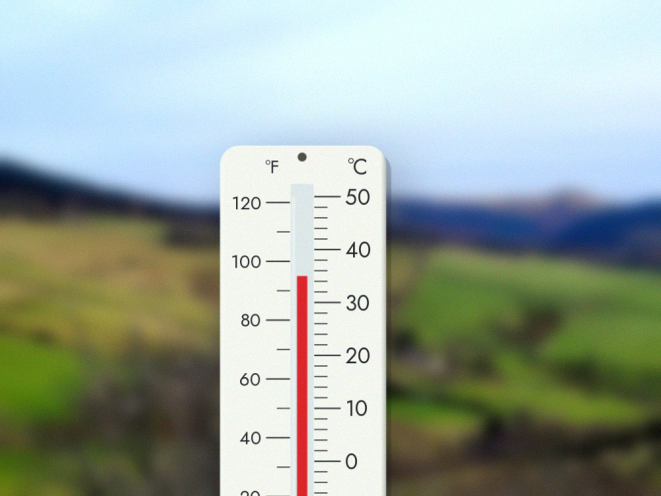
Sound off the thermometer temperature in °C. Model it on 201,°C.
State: 35,°C
